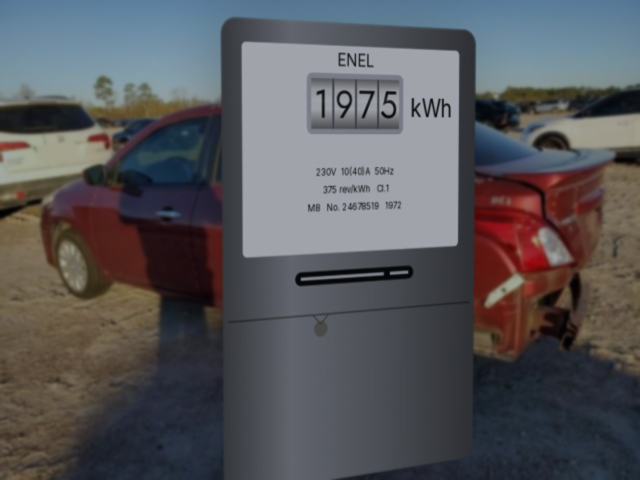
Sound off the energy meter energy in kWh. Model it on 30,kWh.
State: 1975,kWh
